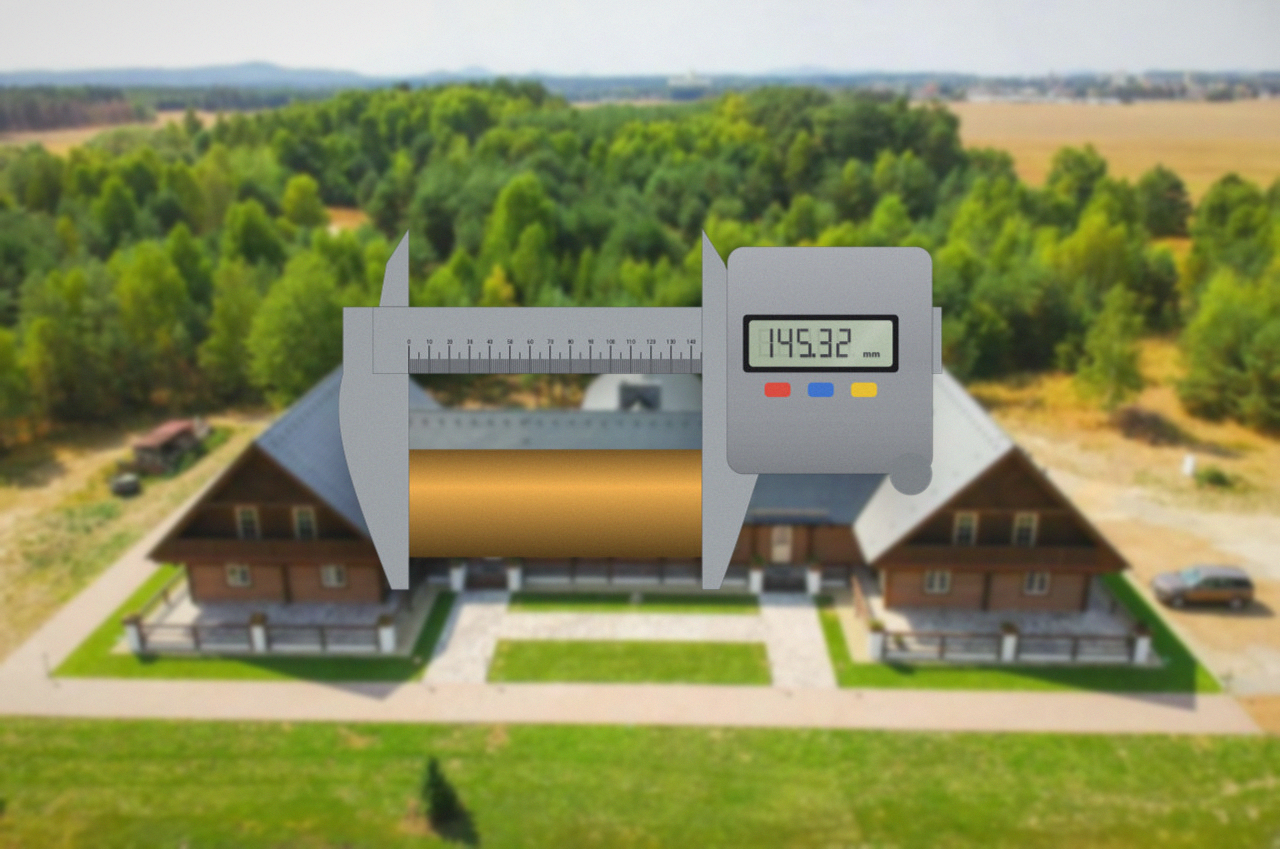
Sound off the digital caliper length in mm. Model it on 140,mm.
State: 145.32,mm
